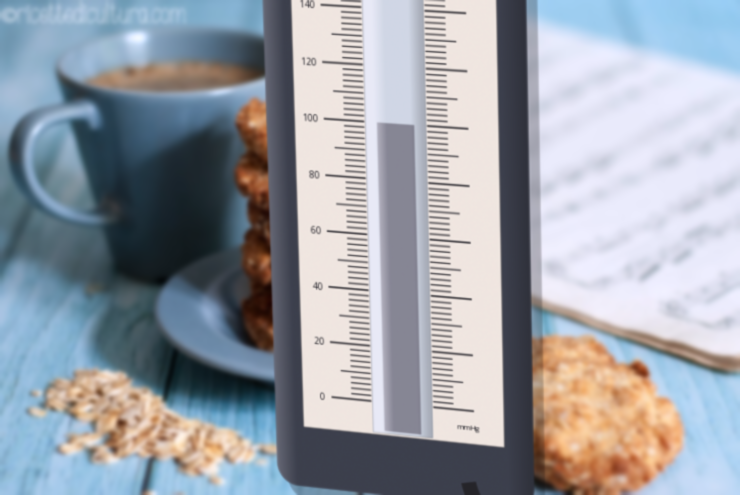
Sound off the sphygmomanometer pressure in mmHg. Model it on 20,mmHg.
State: 100,mmHg
